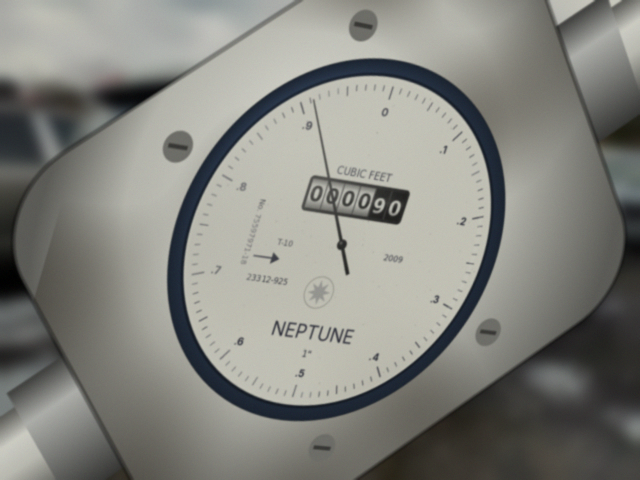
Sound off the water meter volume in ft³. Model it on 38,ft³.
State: 89.91,ft³
